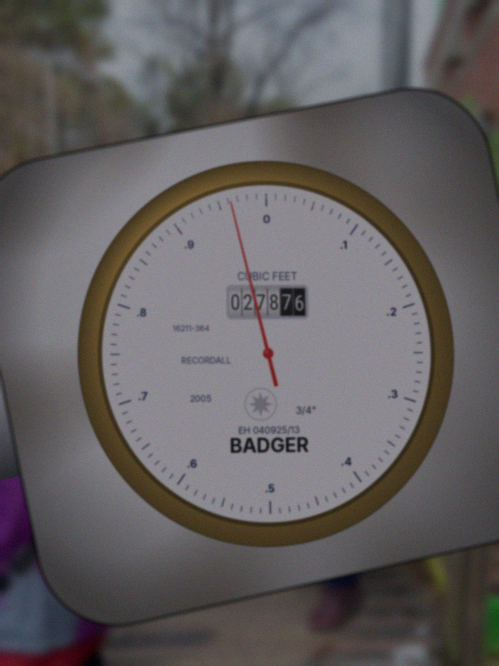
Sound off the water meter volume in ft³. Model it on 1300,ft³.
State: 27875.96,ft³
